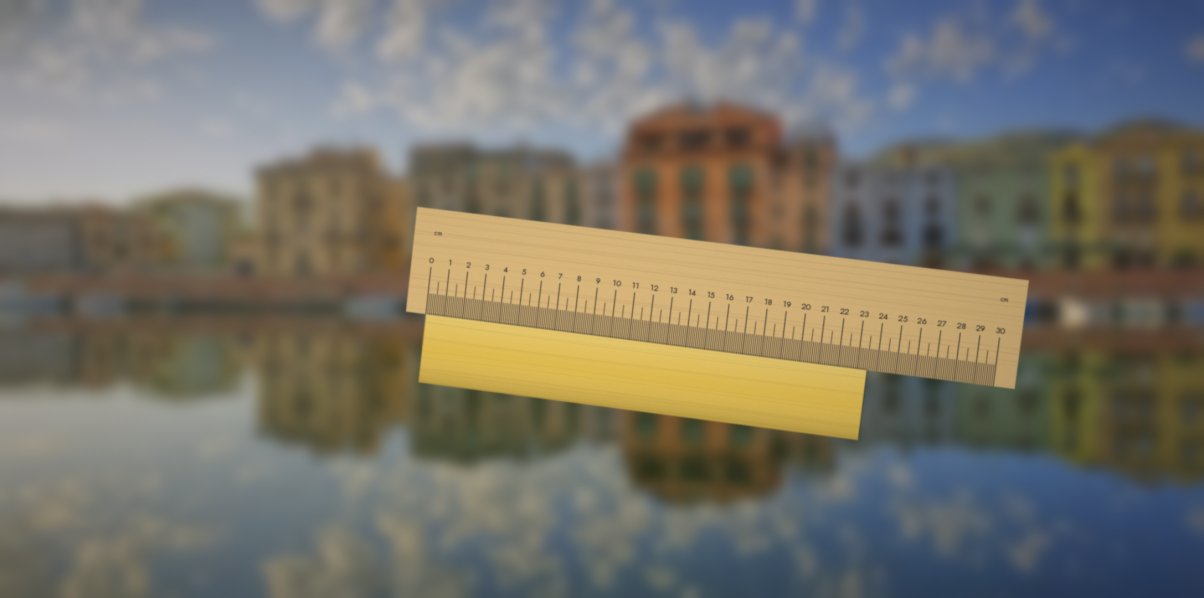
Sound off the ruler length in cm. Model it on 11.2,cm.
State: 23.5,cm
